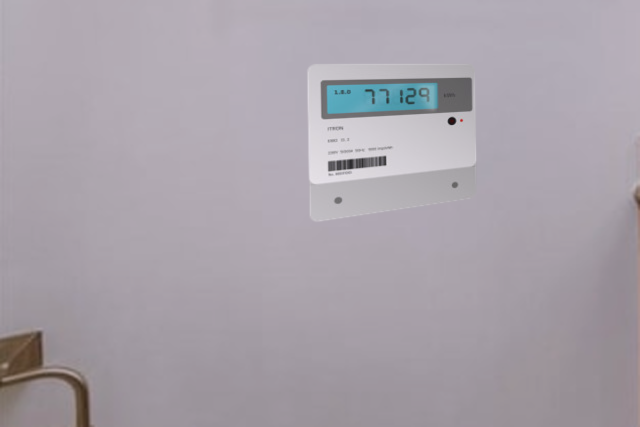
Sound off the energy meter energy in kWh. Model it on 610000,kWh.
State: 77129,kWh
